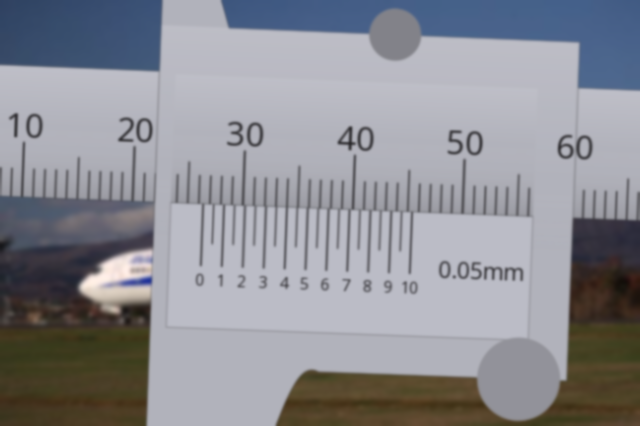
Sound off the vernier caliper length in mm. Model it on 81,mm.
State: 26.4,mm
